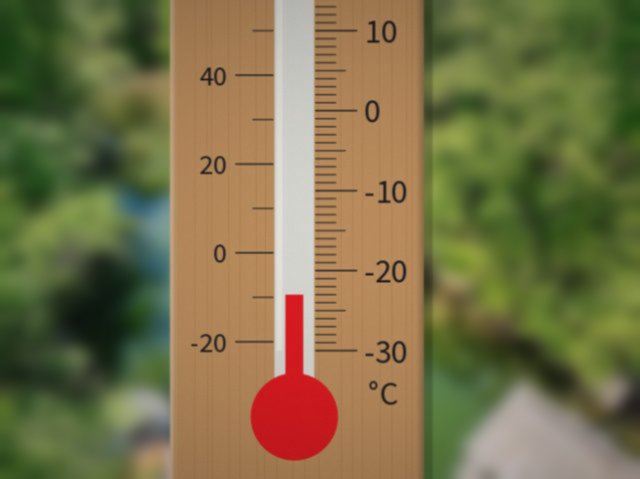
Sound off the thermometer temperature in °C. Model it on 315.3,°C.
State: -23,°C
